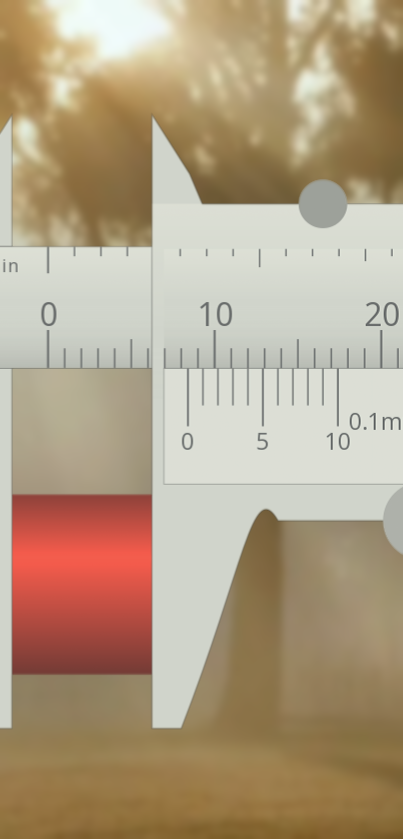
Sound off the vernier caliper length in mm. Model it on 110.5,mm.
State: 8.4,mm
